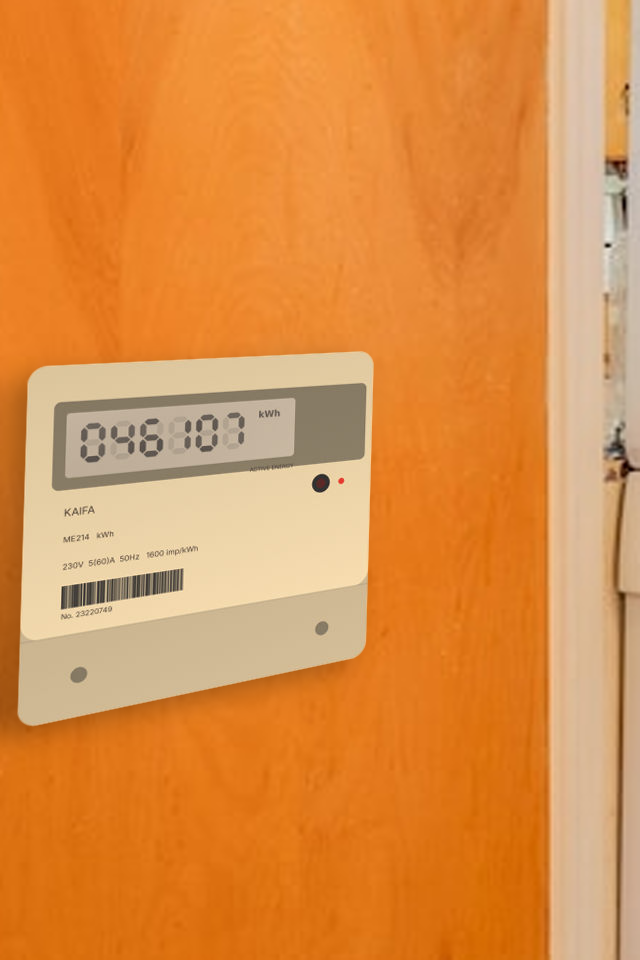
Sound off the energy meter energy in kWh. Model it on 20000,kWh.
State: 46107,kWh
